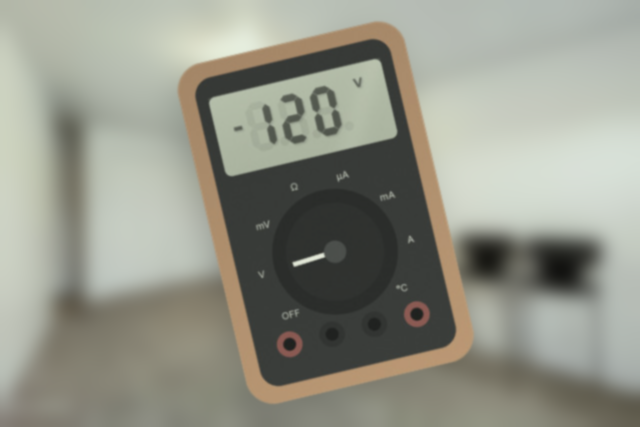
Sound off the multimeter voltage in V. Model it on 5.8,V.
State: -120,V
